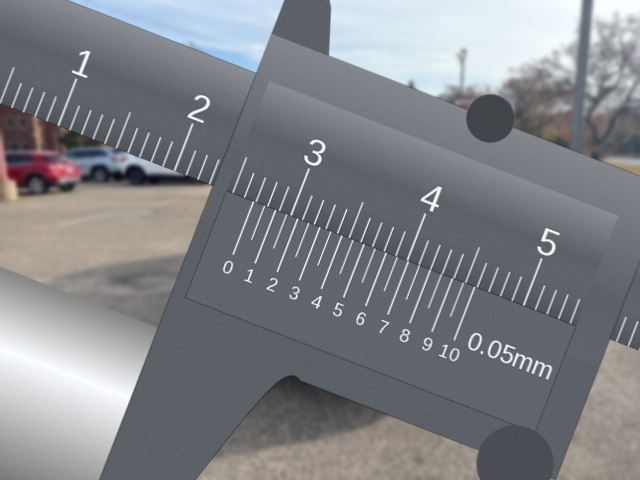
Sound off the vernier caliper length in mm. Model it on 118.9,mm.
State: 26.8,mm
